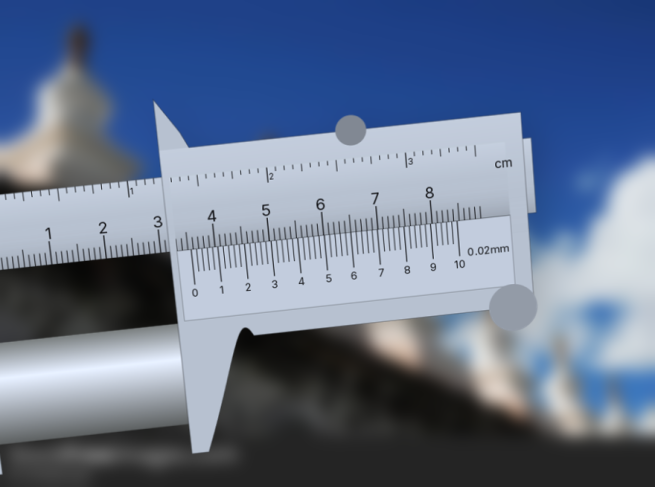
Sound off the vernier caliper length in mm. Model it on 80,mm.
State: 35.6,mm
